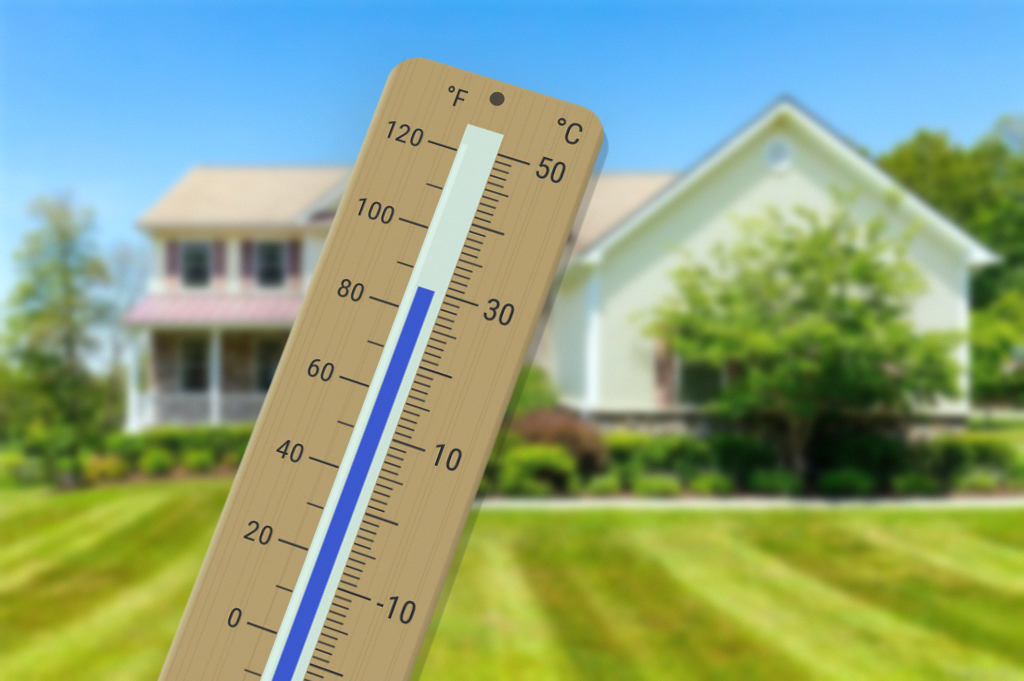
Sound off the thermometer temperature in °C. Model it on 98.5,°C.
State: 30,°C
